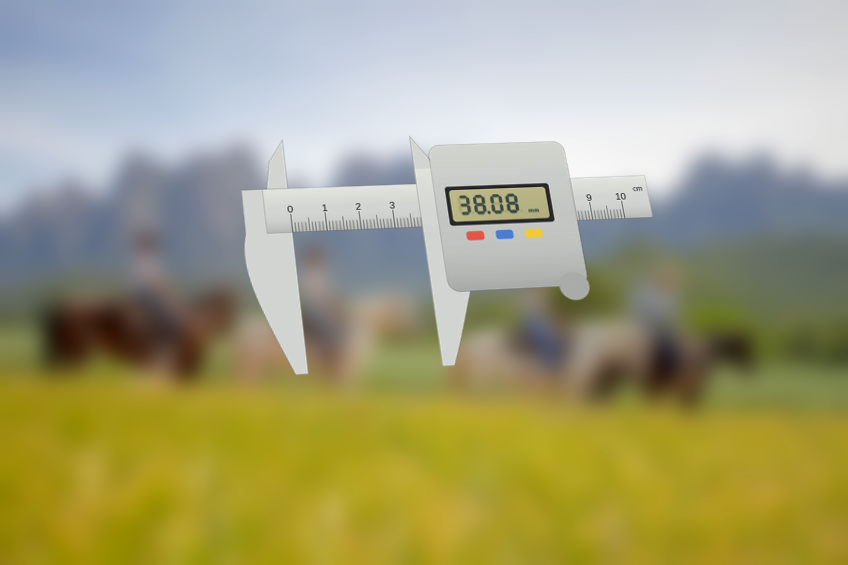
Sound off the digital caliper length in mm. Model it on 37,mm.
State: 38.08,mm
